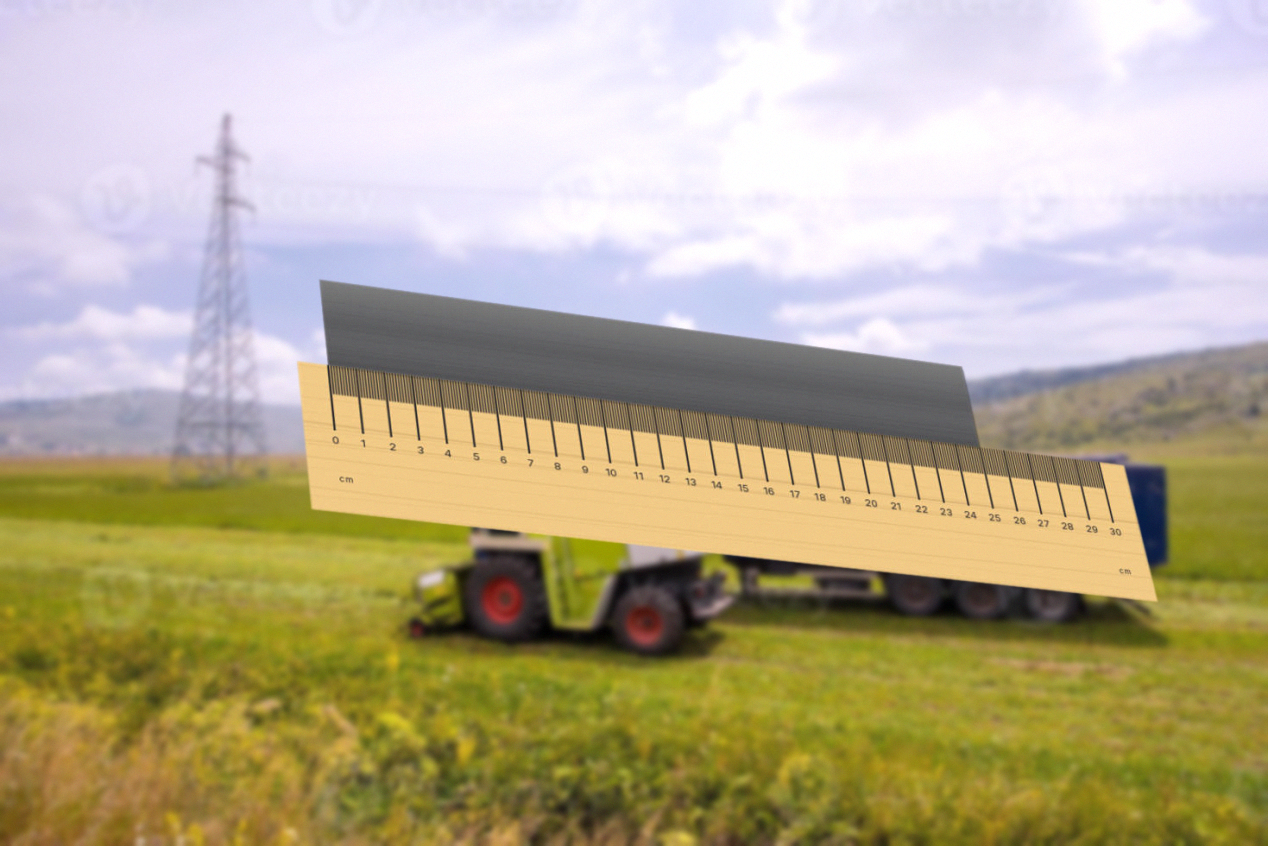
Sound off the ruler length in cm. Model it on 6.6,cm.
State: 25,cm
